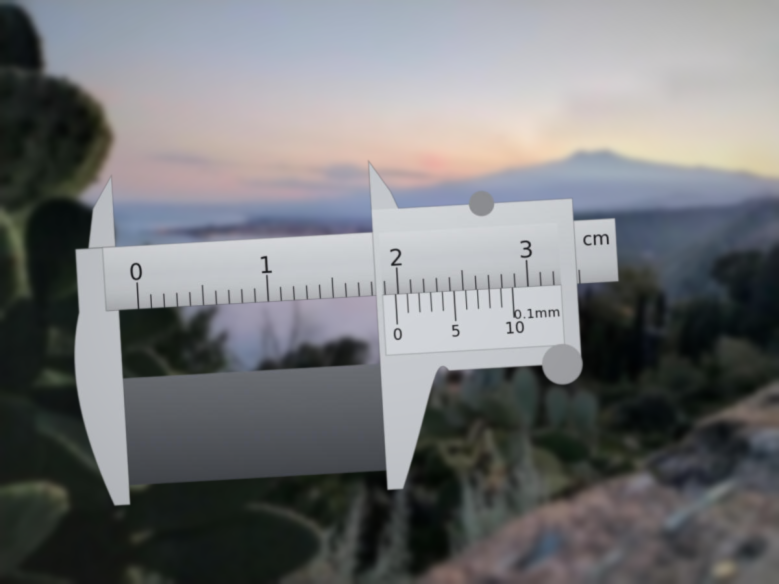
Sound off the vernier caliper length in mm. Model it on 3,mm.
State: 19.8,mm
